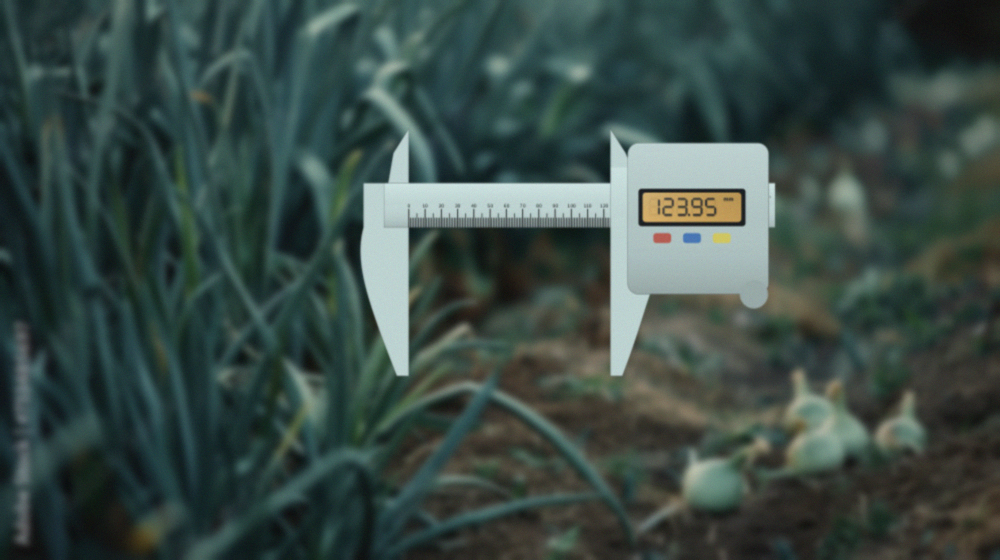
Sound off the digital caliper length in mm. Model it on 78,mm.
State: 123.95,mm
